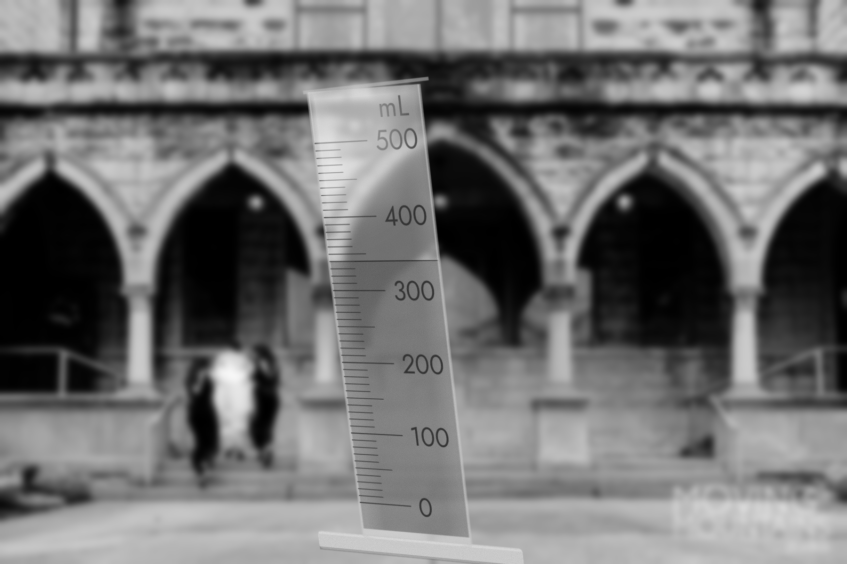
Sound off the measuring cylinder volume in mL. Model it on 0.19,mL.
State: 340,mL
